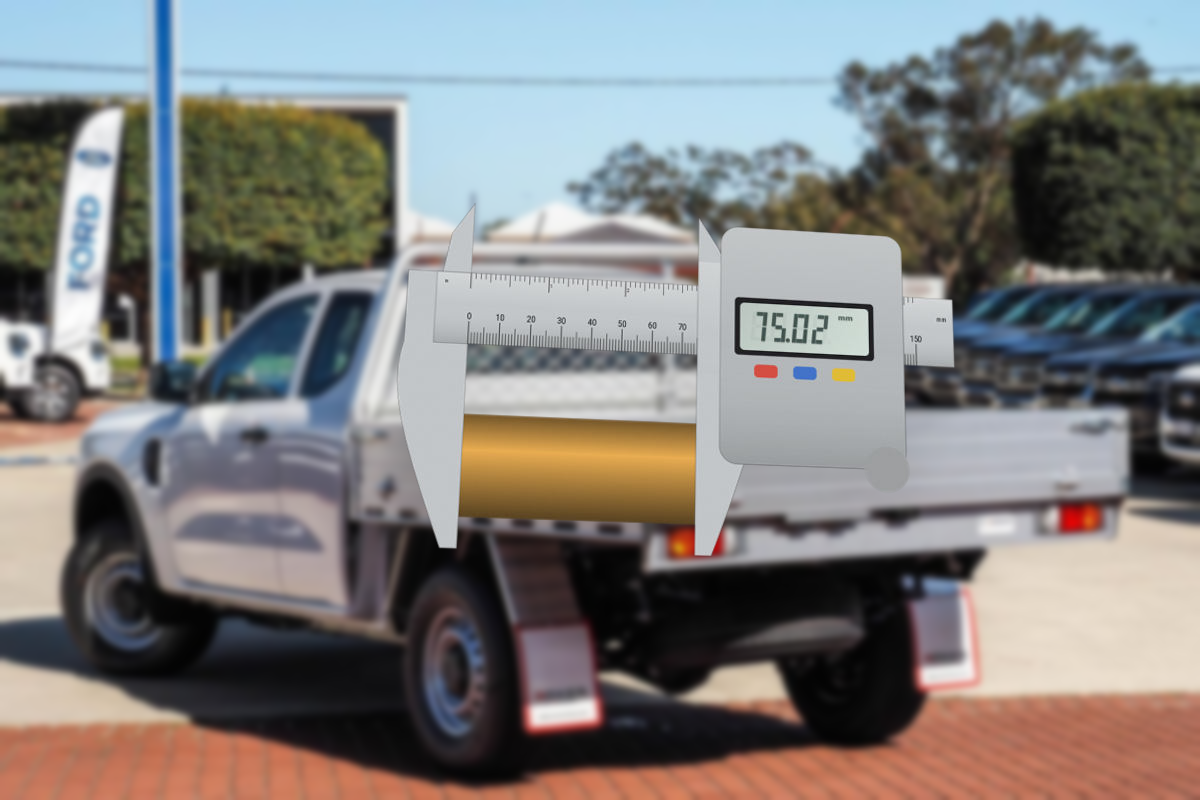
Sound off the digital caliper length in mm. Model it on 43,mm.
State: 75.02,mm
